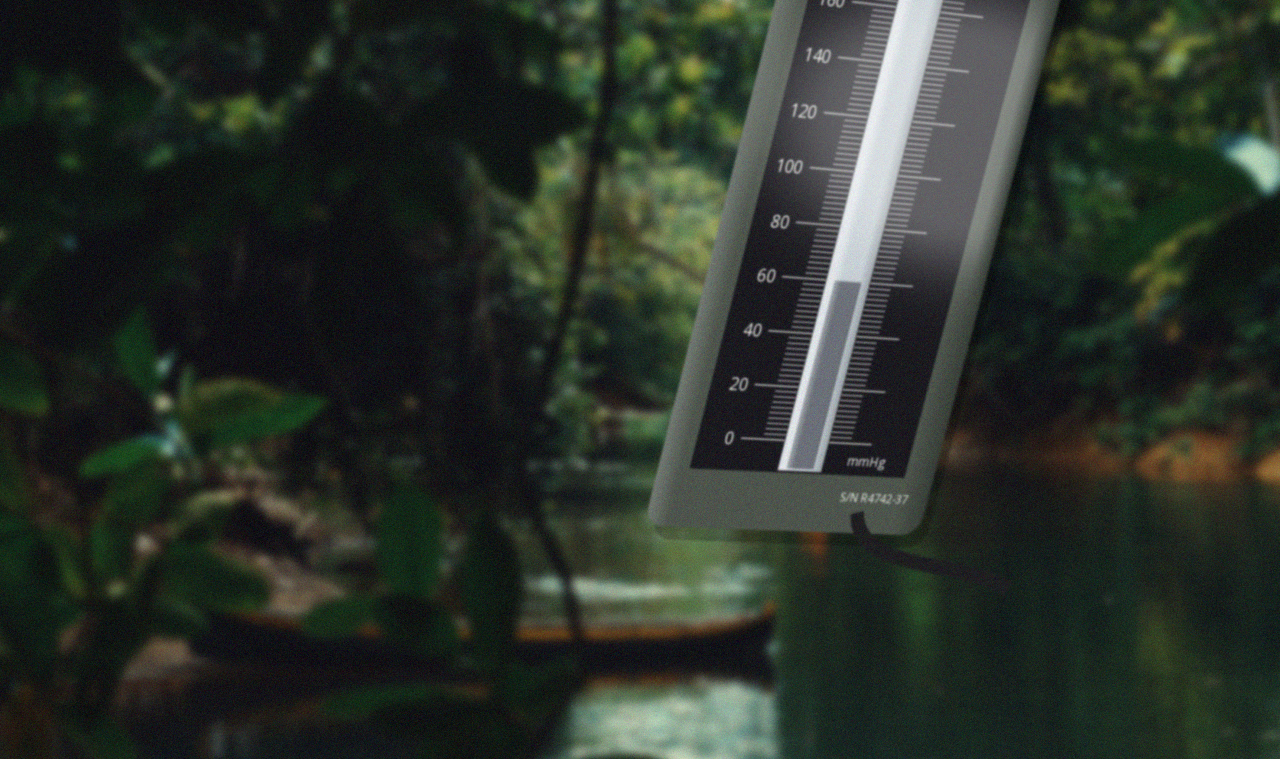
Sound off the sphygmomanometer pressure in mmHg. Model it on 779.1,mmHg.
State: 60,mmHg
